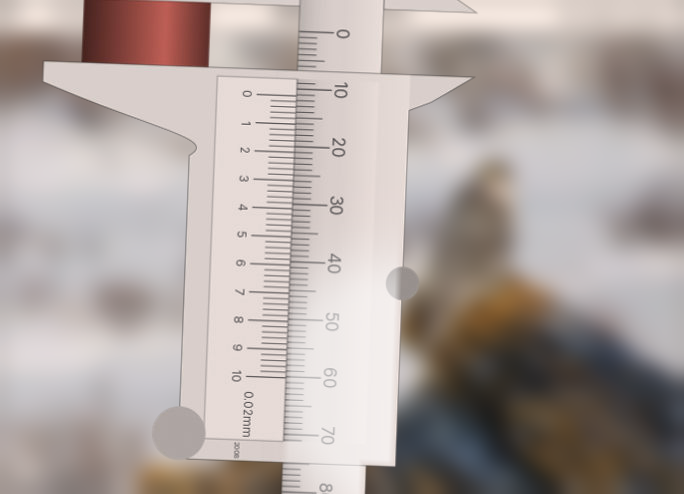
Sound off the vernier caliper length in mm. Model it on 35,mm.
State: 11.2,mm
